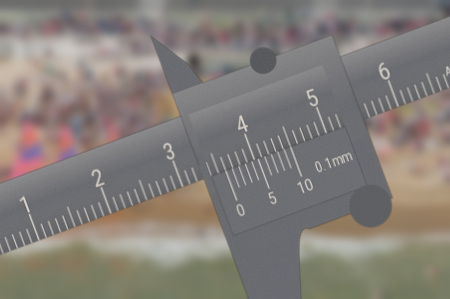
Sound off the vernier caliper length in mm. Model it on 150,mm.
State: 36.0,mm
